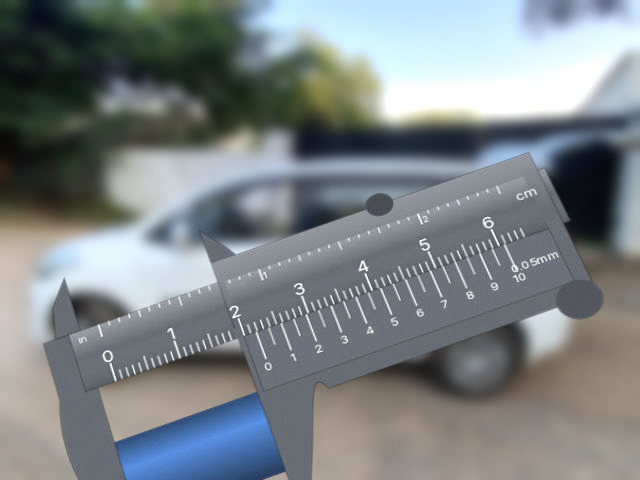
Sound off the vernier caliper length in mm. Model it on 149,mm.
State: 21.8,mm
